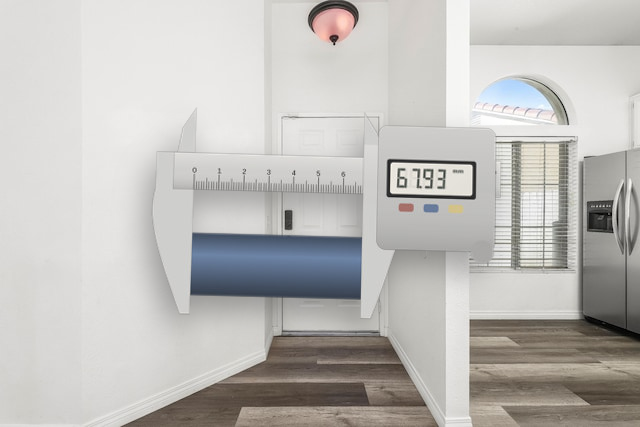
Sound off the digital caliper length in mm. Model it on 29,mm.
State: 67.93,mm
